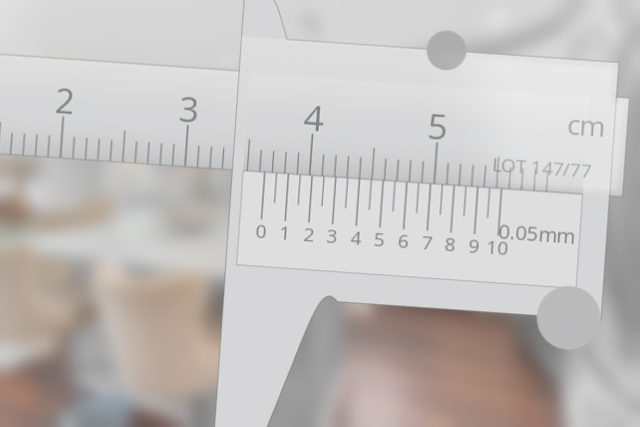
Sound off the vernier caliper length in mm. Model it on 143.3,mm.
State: 36.4,mm
